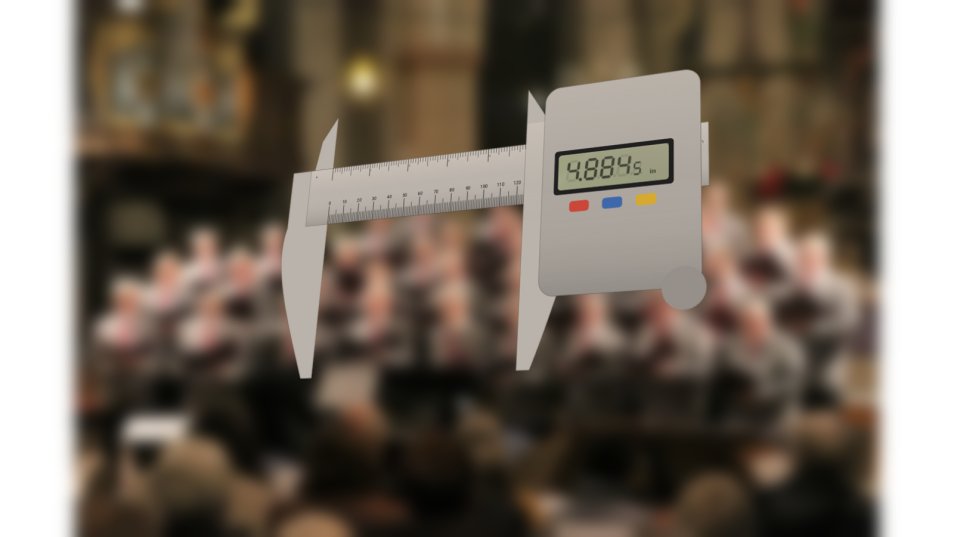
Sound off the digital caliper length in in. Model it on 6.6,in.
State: 4.8845,in
